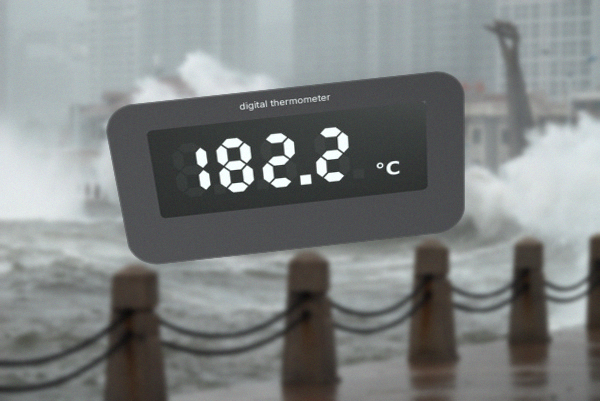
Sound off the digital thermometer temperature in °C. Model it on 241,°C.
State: 182.2,°C
